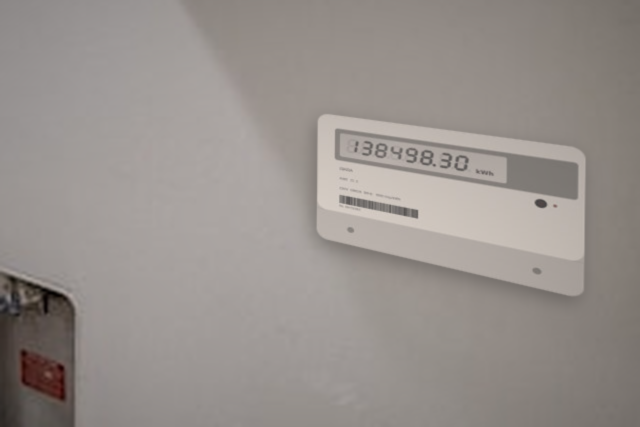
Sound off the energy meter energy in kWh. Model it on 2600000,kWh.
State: 138498.30,kWh
